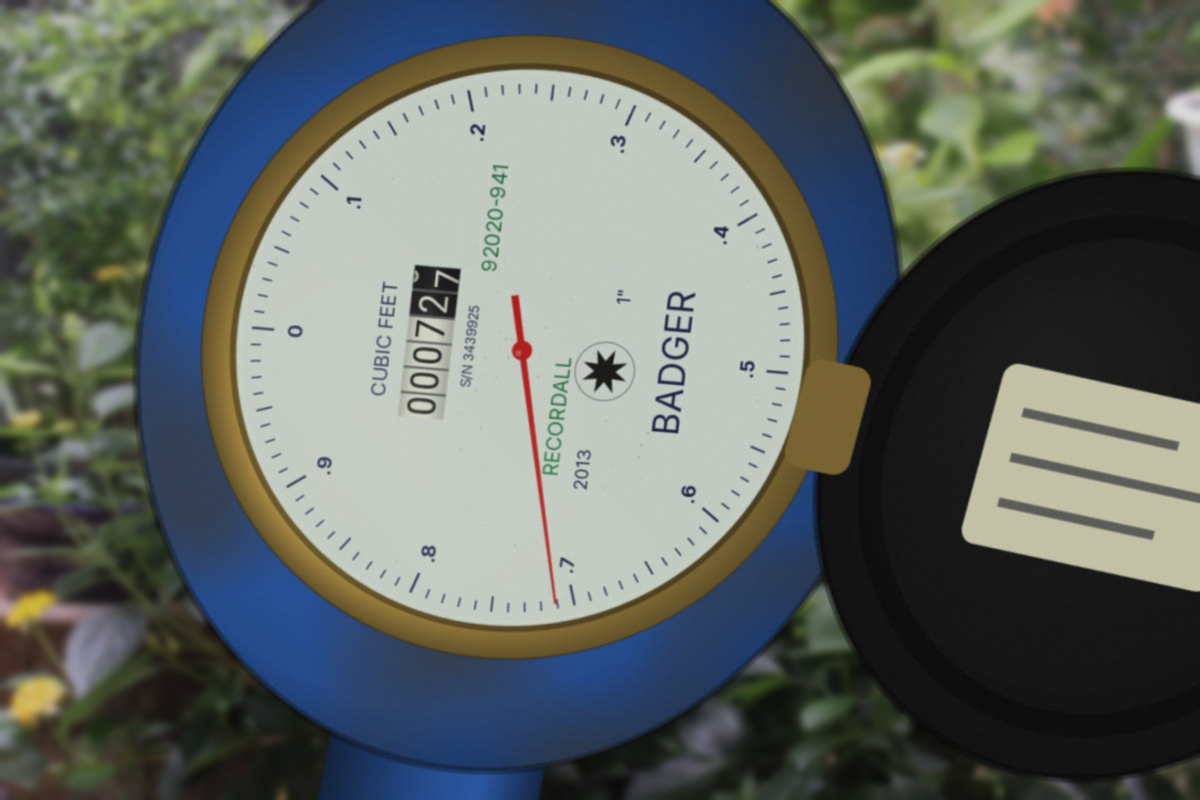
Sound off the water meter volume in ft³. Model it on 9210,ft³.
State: 726.71,ft³
